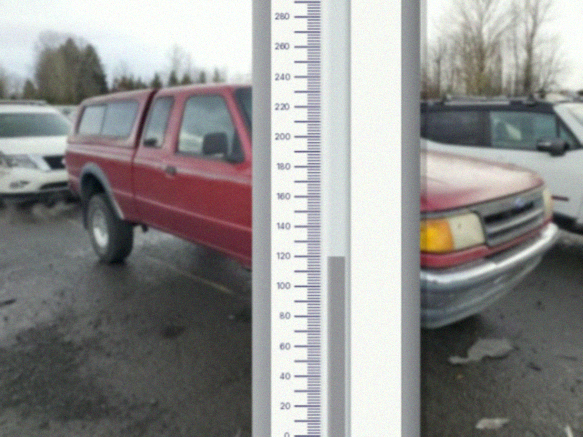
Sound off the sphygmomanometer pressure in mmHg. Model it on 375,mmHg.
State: 120,mmHg
